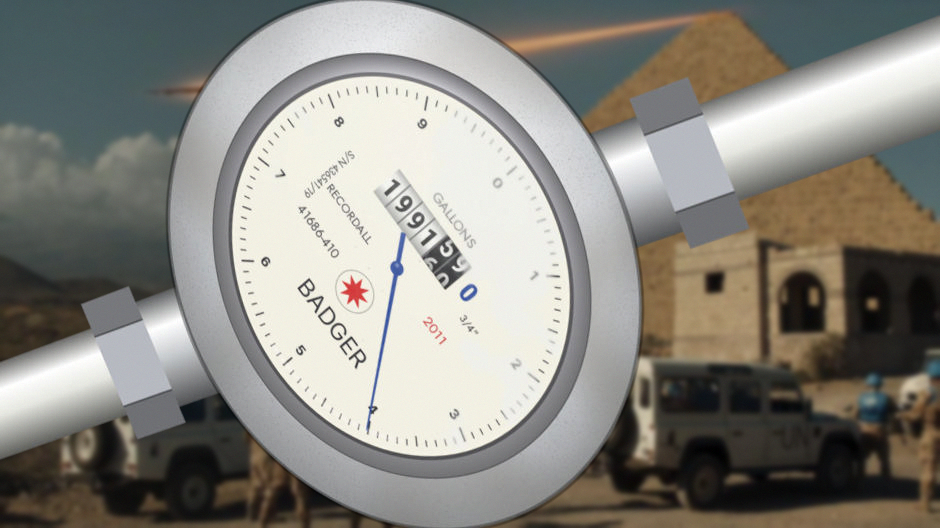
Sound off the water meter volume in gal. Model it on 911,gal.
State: 1991594.0,gal
